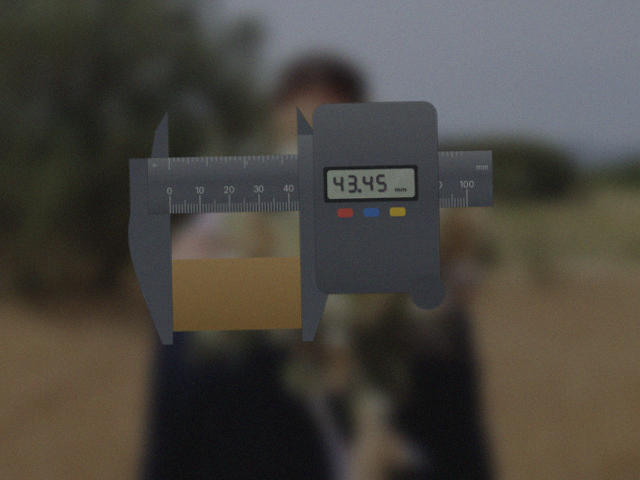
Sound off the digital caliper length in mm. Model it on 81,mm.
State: 43.45,mm
